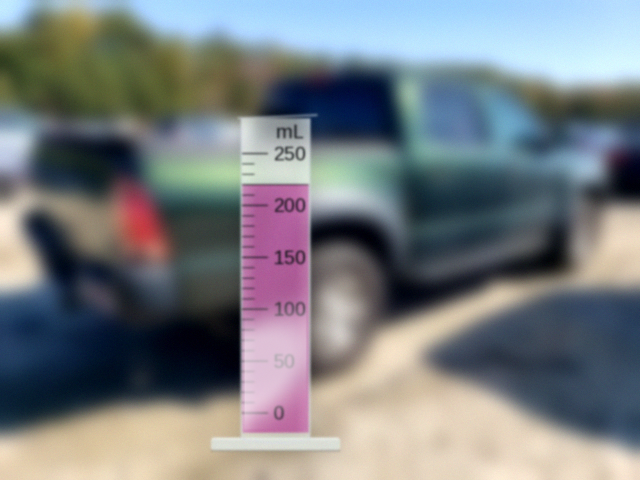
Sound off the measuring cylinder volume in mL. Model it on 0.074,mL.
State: 220,mL
